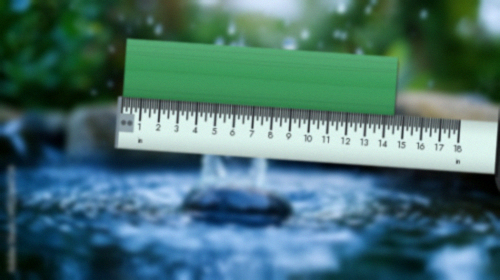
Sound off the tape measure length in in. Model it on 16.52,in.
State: 14.5,in
